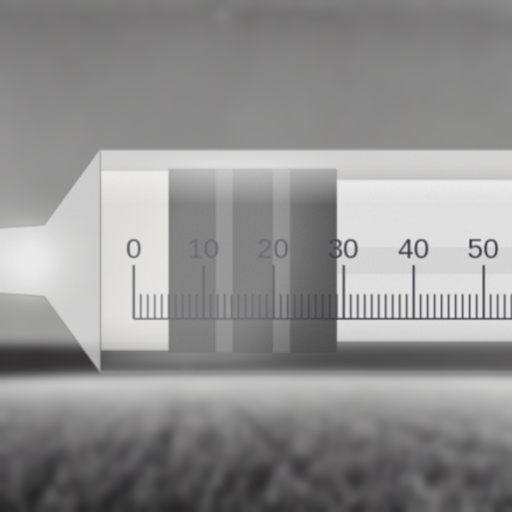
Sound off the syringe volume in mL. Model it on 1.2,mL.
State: 5,mL
